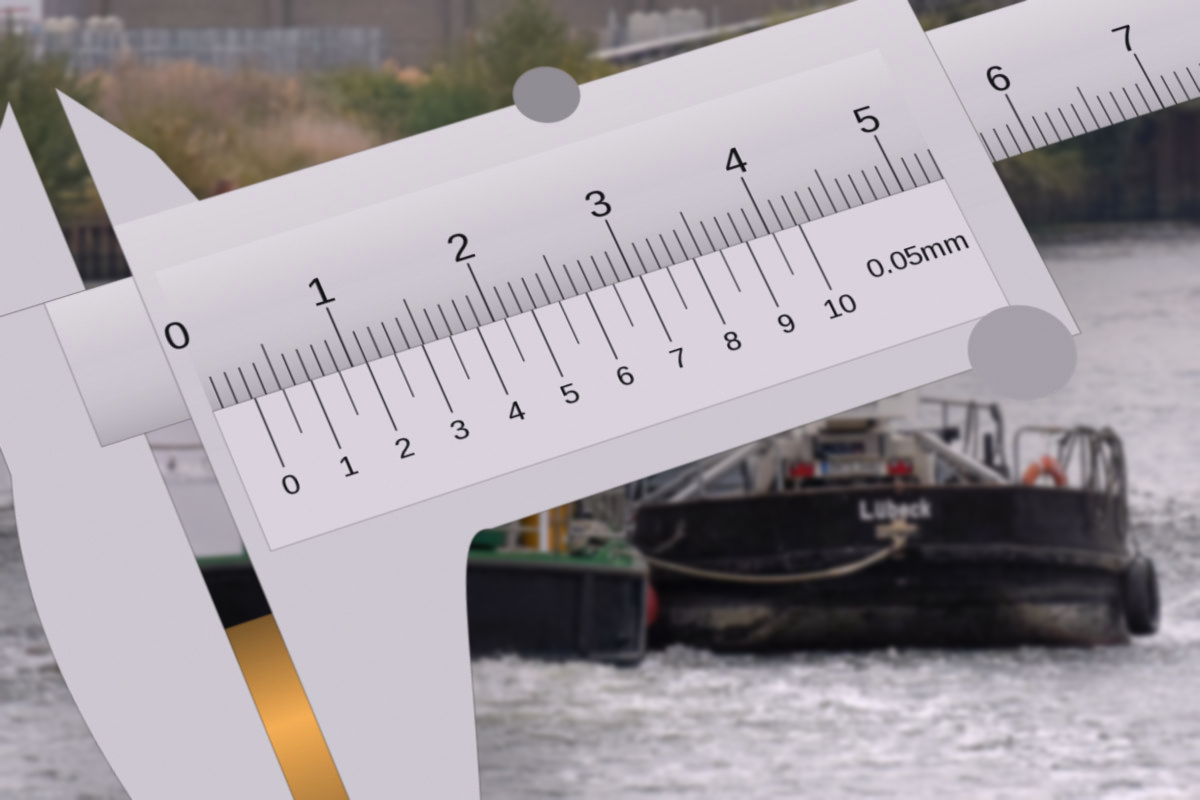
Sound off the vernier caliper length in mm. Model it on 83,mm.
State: 3.2,mm
